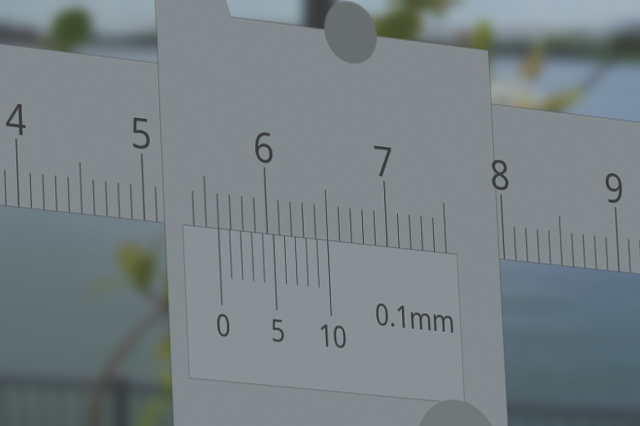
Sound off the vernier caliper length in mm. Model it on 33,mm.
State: 56.0,mm
